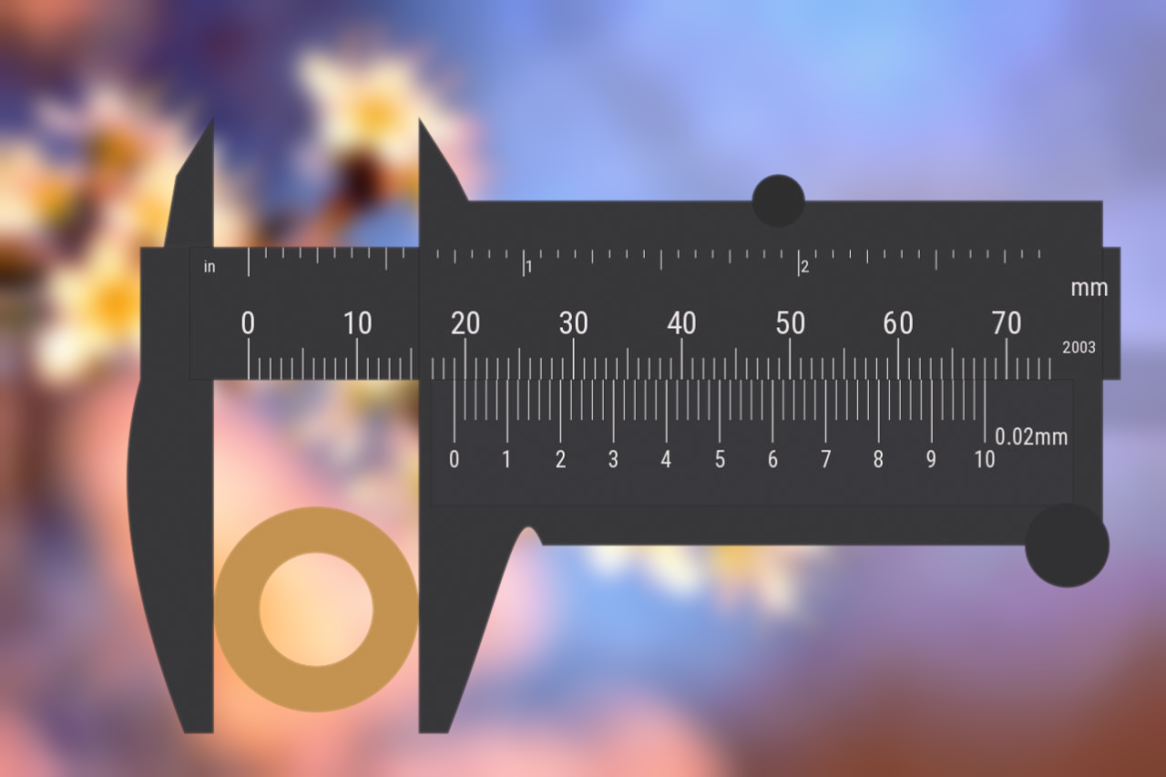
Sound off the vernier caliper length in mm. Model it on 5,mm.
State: 19.0,mm
